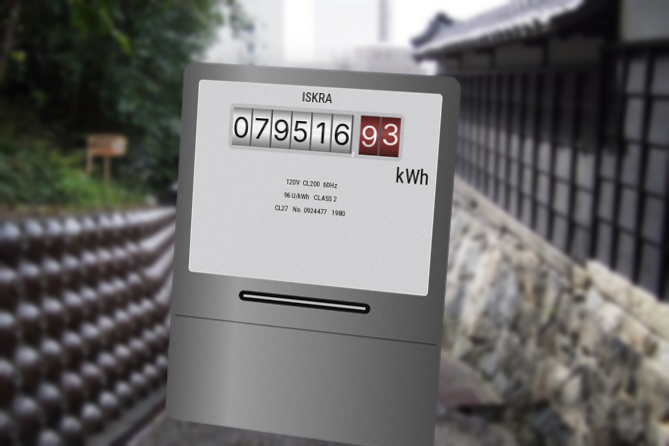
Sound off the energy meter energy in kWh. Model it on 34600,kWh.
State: 79516.93,kWh
